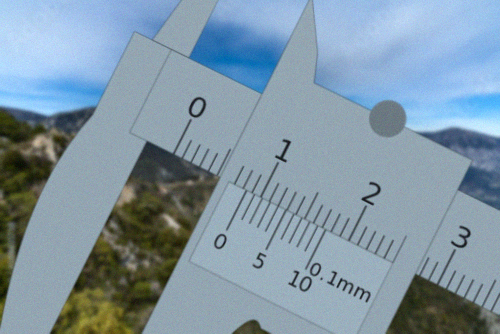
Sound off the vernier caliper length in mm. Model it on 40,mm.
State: 8.4,mm
